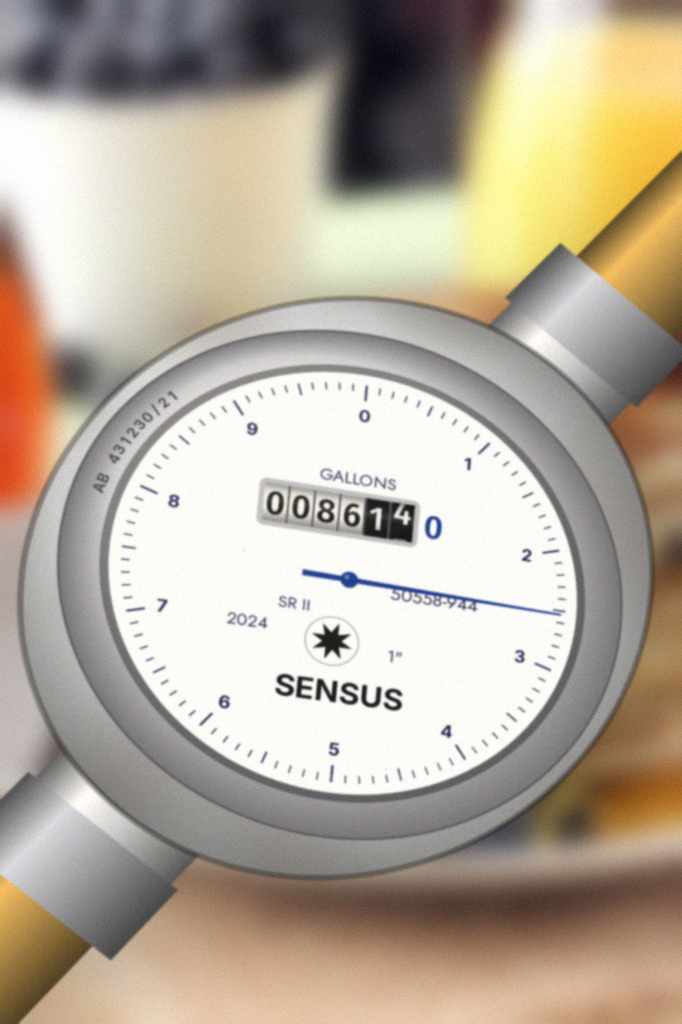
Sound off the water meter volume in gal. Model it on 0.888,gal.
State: 86142.5,gal
